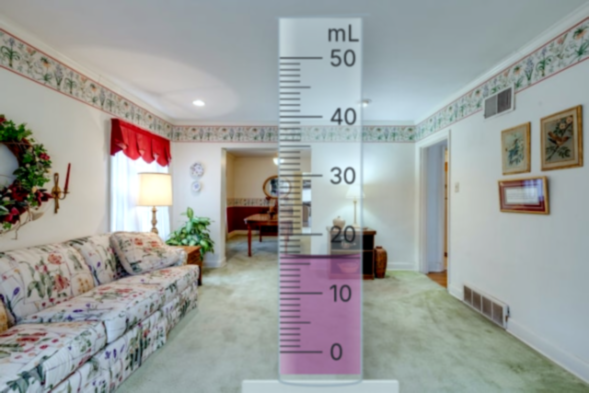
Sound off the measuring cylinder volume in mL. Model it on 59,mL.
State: 16,mL
